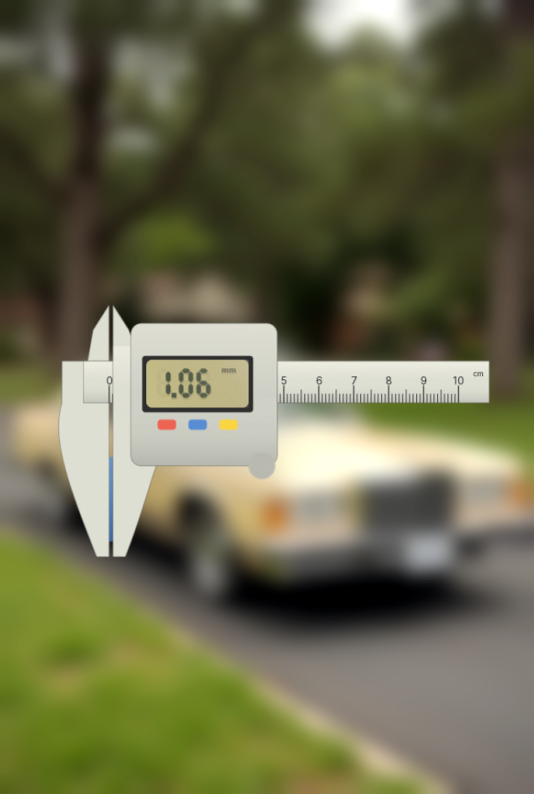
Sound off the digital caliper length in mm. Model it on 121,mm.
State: 1.06,mm
